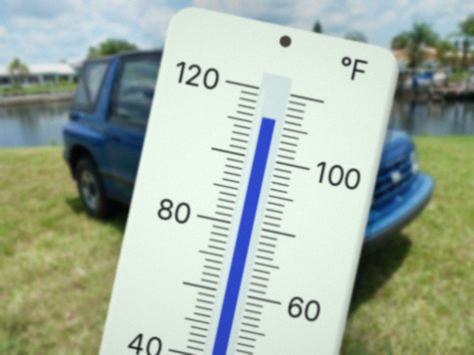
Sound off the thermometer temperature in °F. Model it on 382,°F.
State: 112,°F
